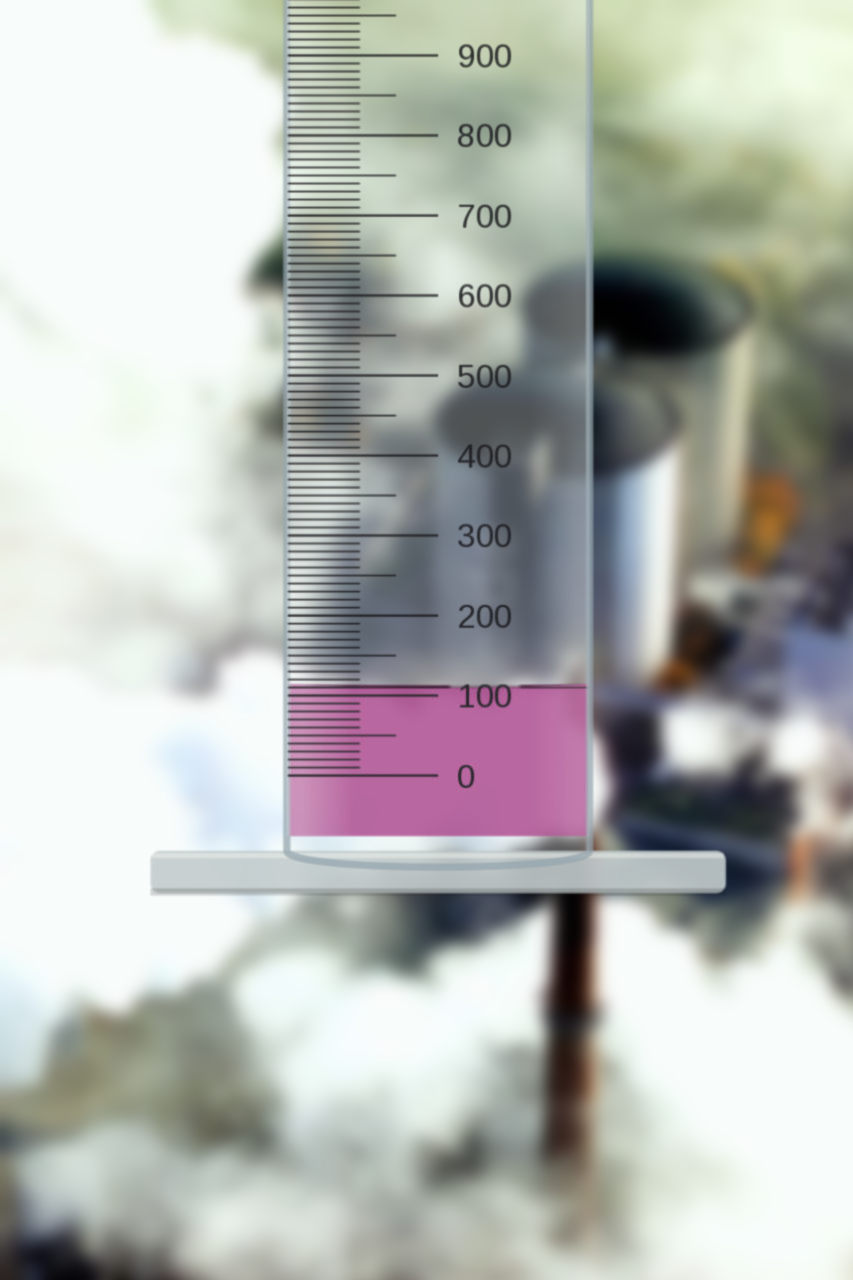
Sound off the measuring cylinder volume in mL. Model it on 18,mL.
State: 110,mL
